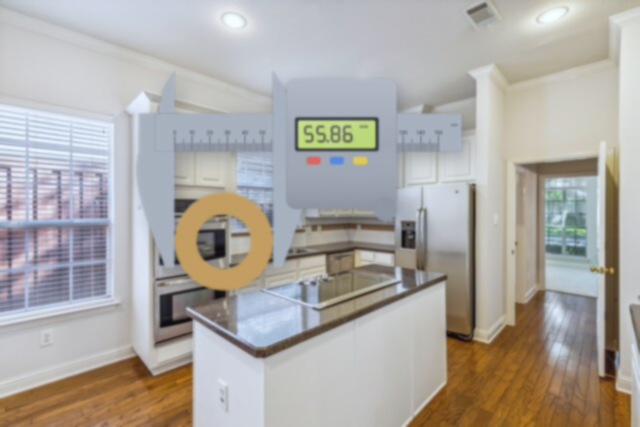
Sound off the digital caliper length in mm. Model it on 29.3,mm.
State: 55.86,mm
